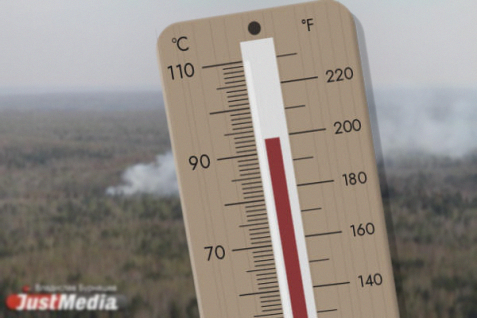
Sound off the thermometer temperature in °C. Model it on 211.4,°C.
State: 93,°C
